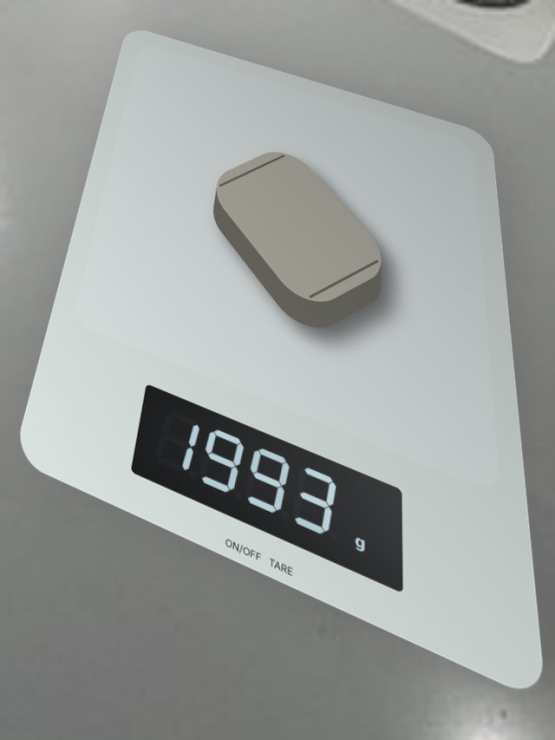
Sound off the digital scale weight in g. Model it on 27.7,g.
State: 1993,g
